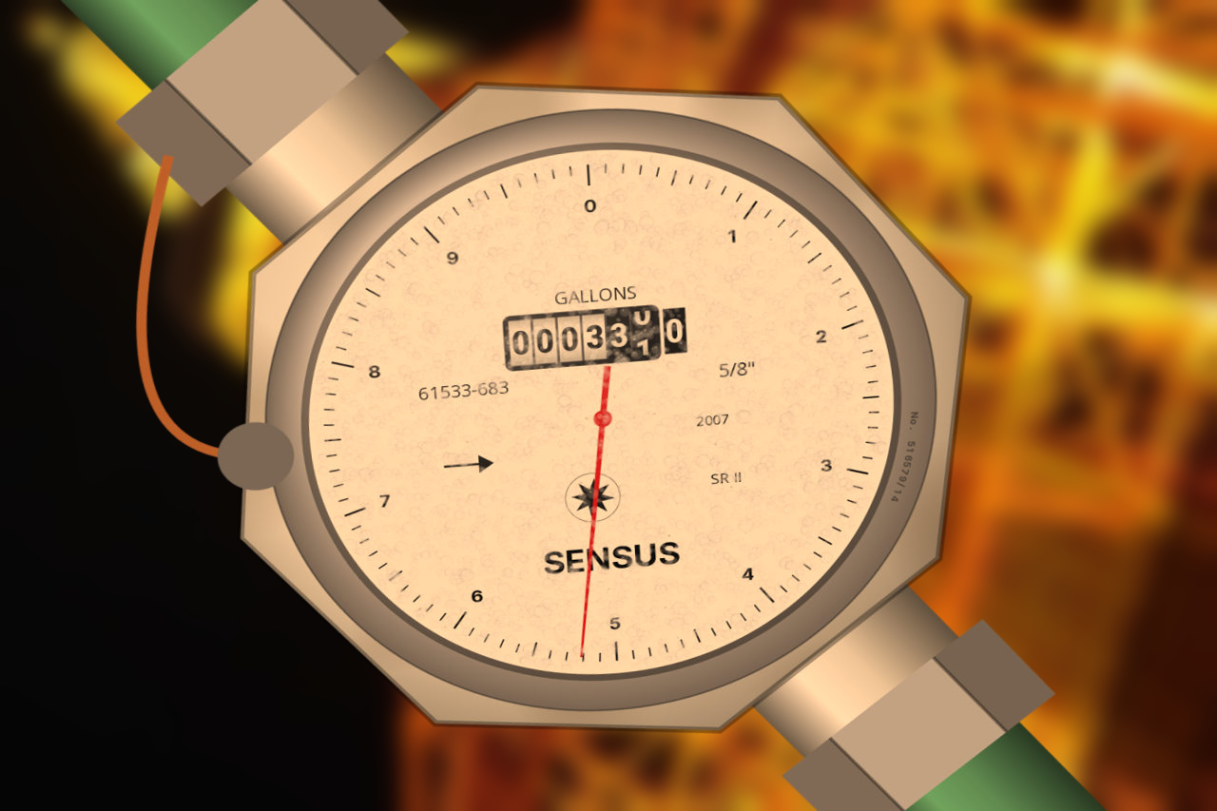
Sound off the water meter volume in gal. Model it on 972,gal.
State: 3305.2,gal
